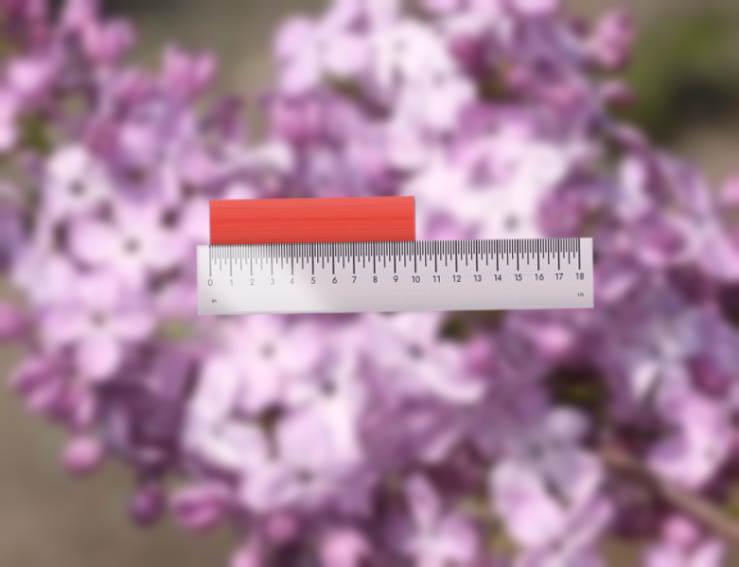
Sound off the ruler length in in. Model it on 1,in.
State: 10,in
